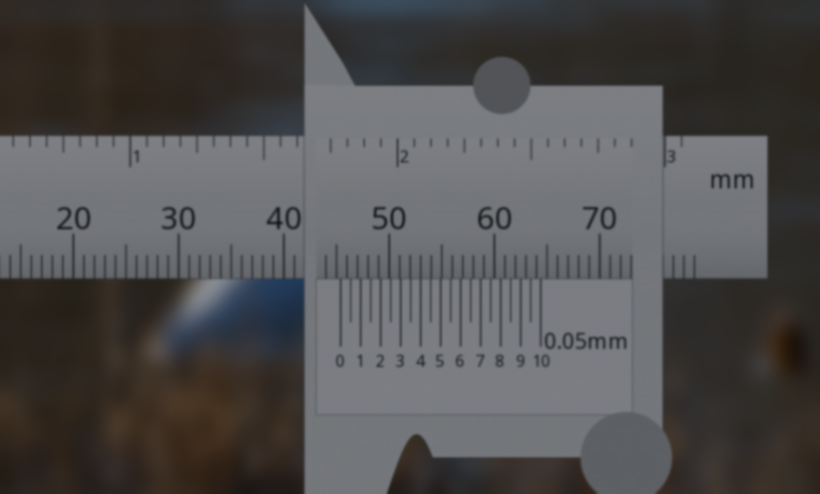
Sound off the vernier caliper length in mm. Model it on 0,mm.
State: 45.4,mm
